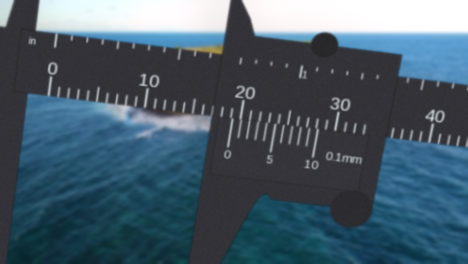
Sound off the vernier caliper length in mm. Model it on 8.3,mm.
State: 19.2,mm
